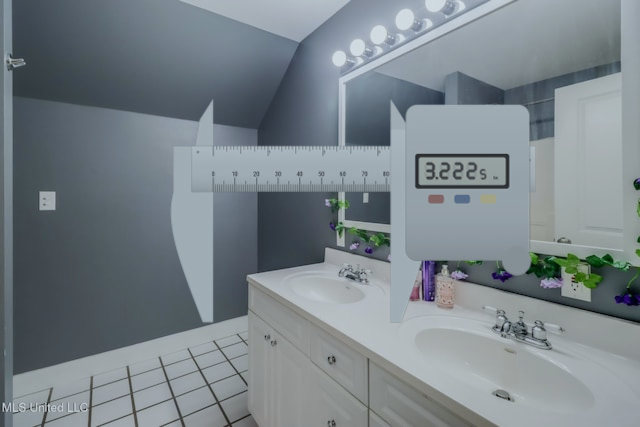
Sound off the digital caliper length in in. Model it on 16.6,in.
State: 3.2225,in
